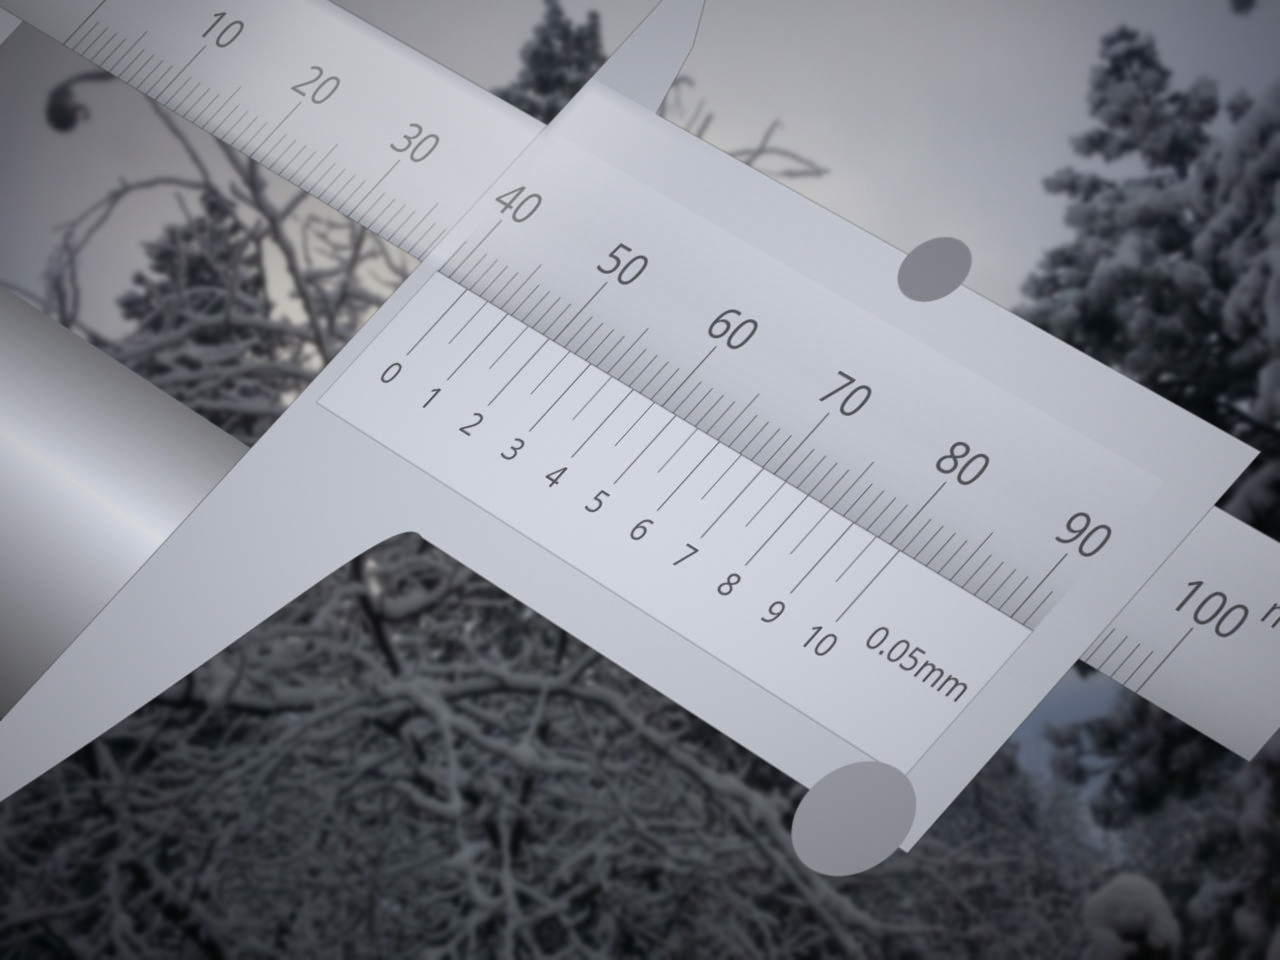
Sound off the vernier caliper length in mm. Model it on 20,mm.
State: 41.8,mm
